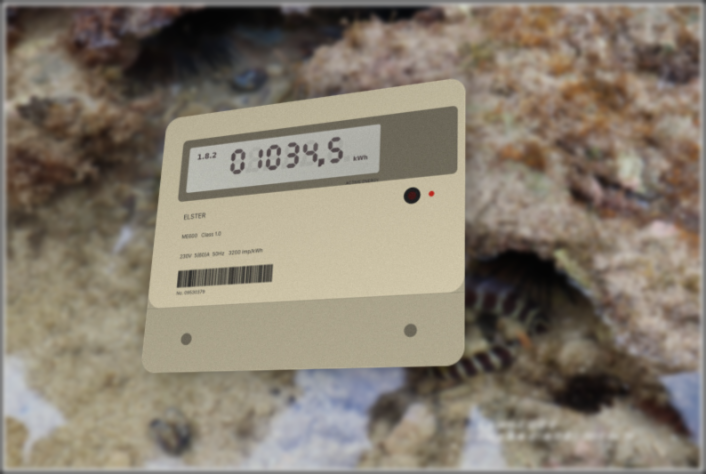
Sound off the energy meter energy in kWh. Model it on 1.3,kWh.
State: 1034.5,kWh
